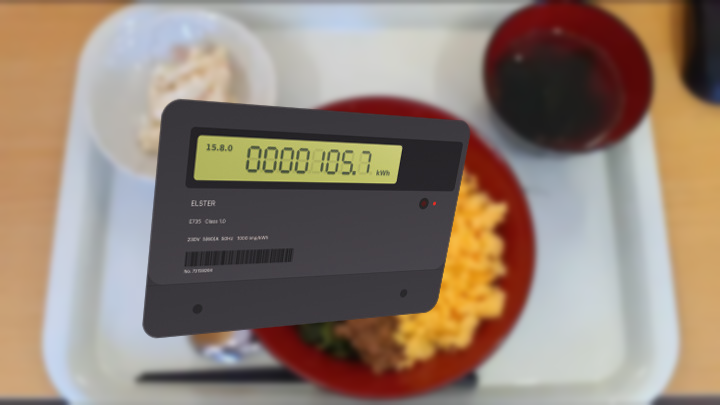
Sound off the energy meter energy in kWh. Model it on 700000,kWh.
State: 105.7,kWh
